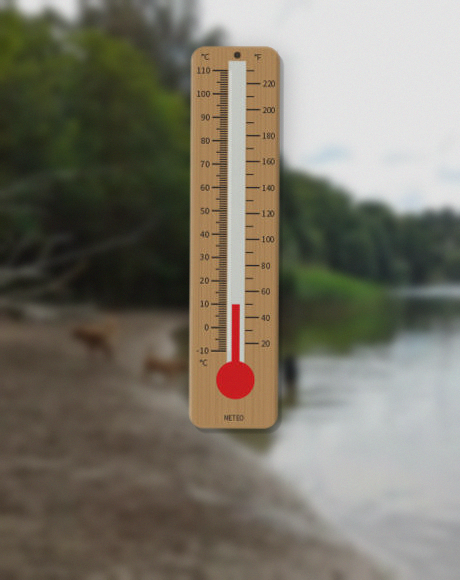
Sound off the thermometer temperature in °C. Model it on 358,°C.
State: 10,°C
